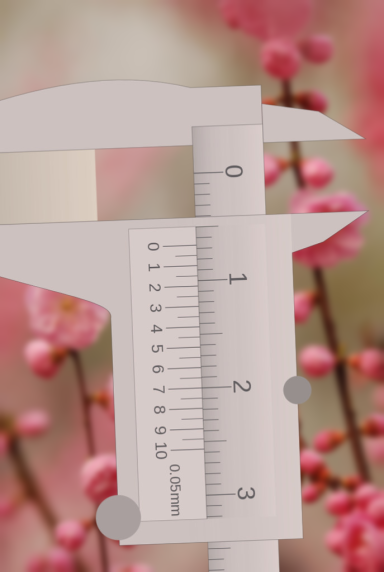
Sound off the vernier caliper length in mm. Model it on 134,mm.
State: 6.7,mm
